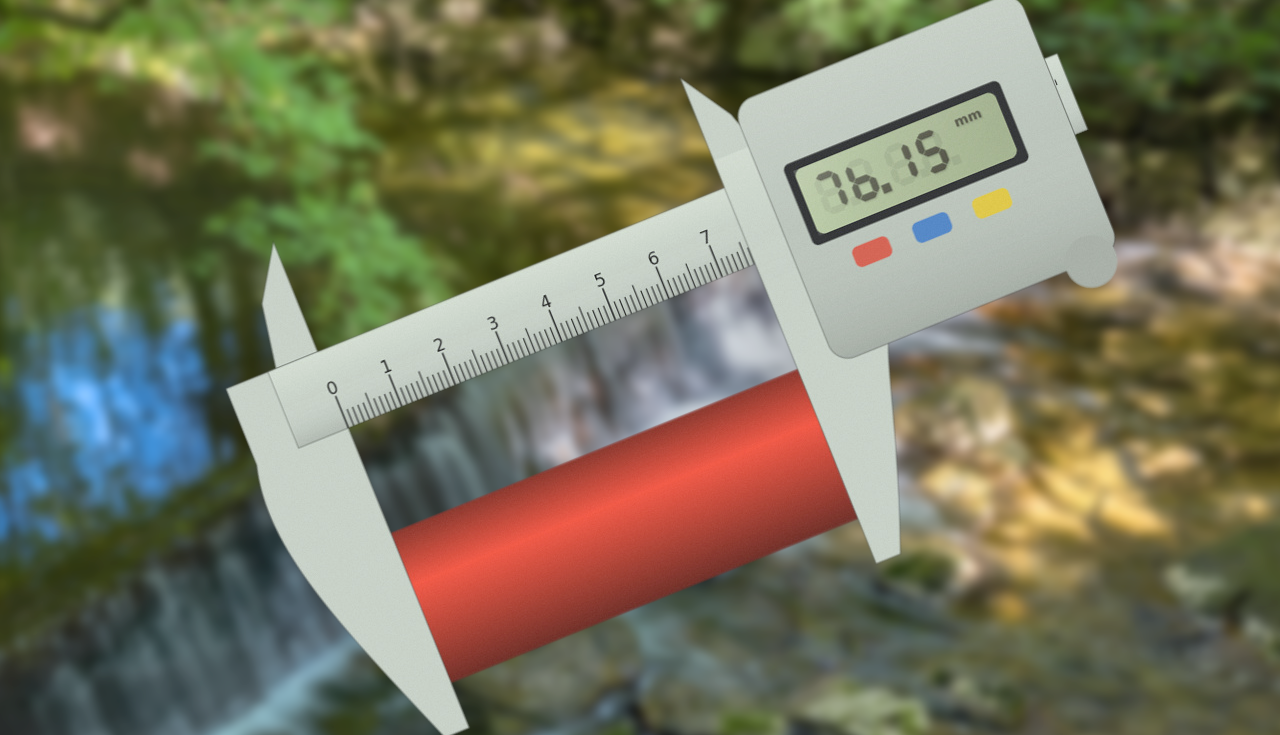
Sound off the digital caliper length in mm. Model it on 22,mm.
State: 76.15,mm
